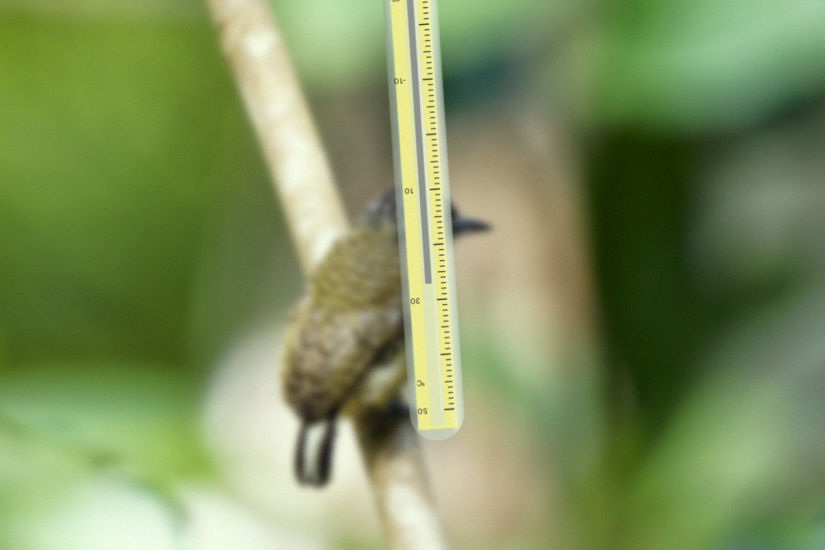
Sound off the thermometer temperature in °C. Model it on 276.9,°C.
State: 27,°C
